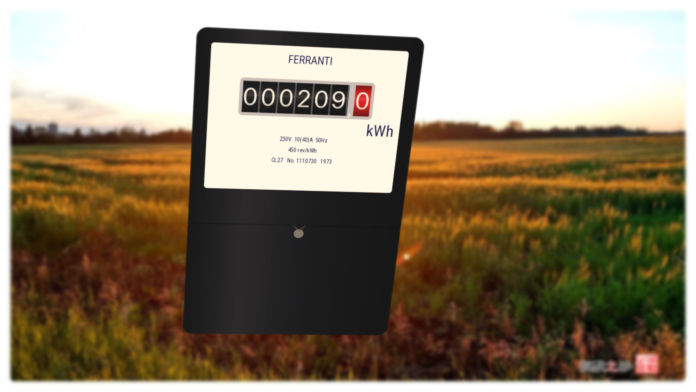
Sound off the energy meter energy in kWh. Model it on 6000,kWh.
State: 209.0,kWh
